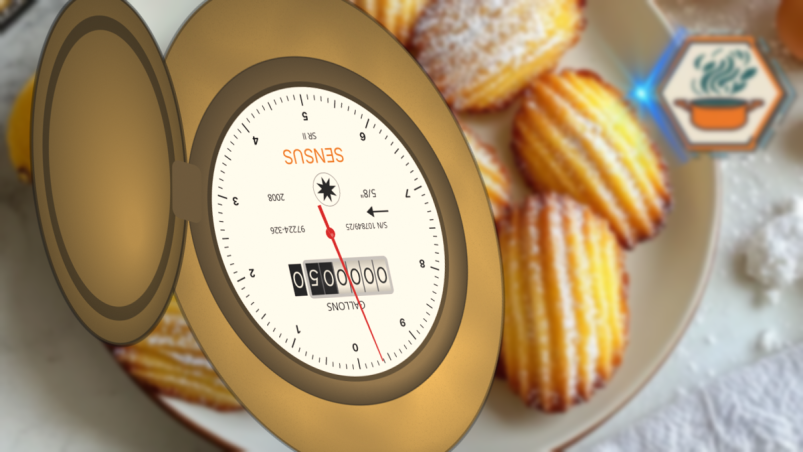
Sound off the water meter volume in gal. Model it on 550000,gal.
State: 49.6,gal
